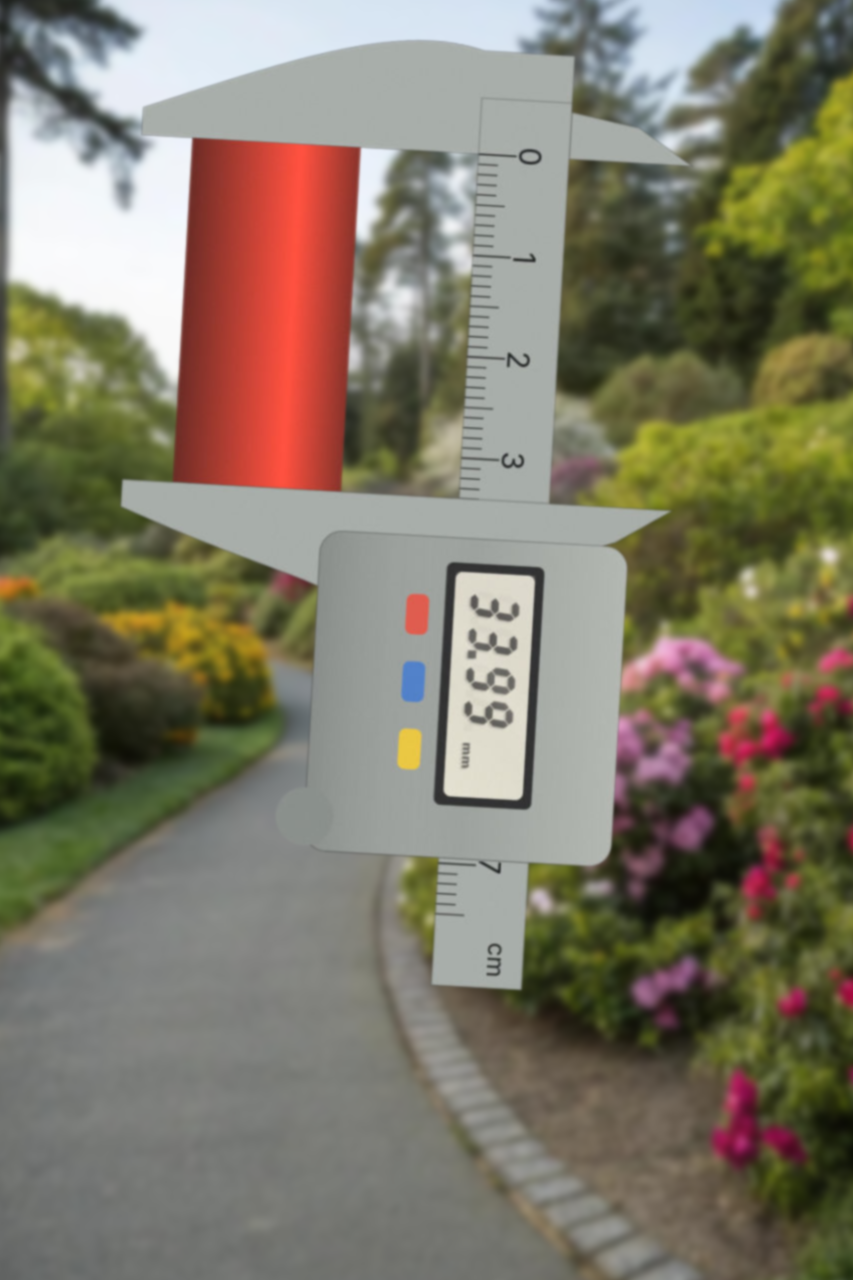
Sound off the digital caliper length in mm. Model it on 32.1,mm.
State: 33.99,mm
